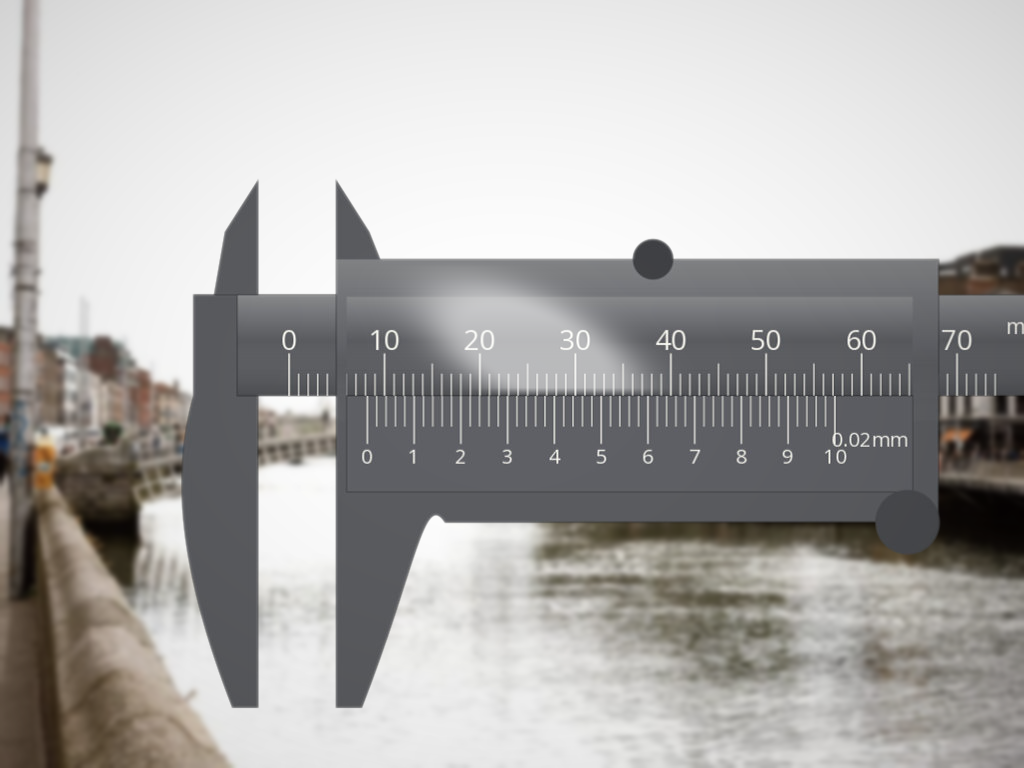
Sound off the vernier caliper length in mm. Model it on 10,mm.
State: 8.2,mm
